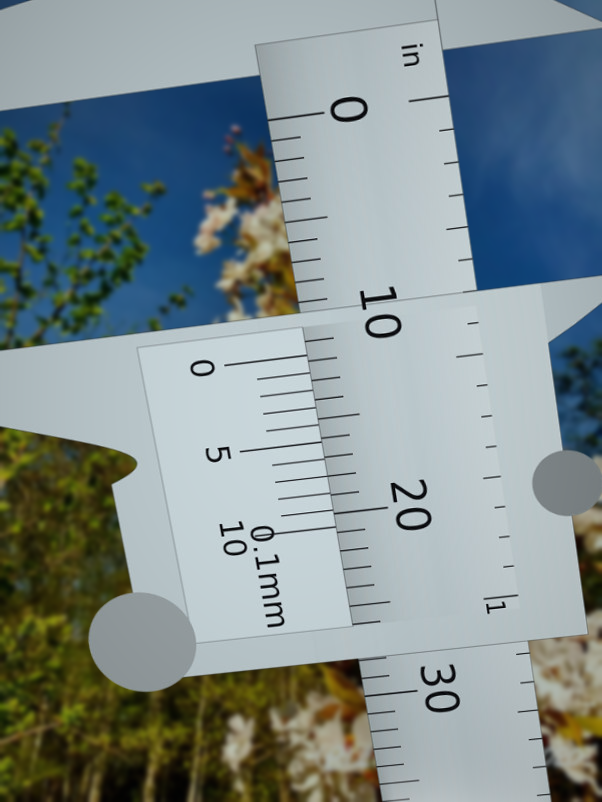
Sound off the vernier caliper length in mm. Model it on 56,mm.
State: 11.7,mm
